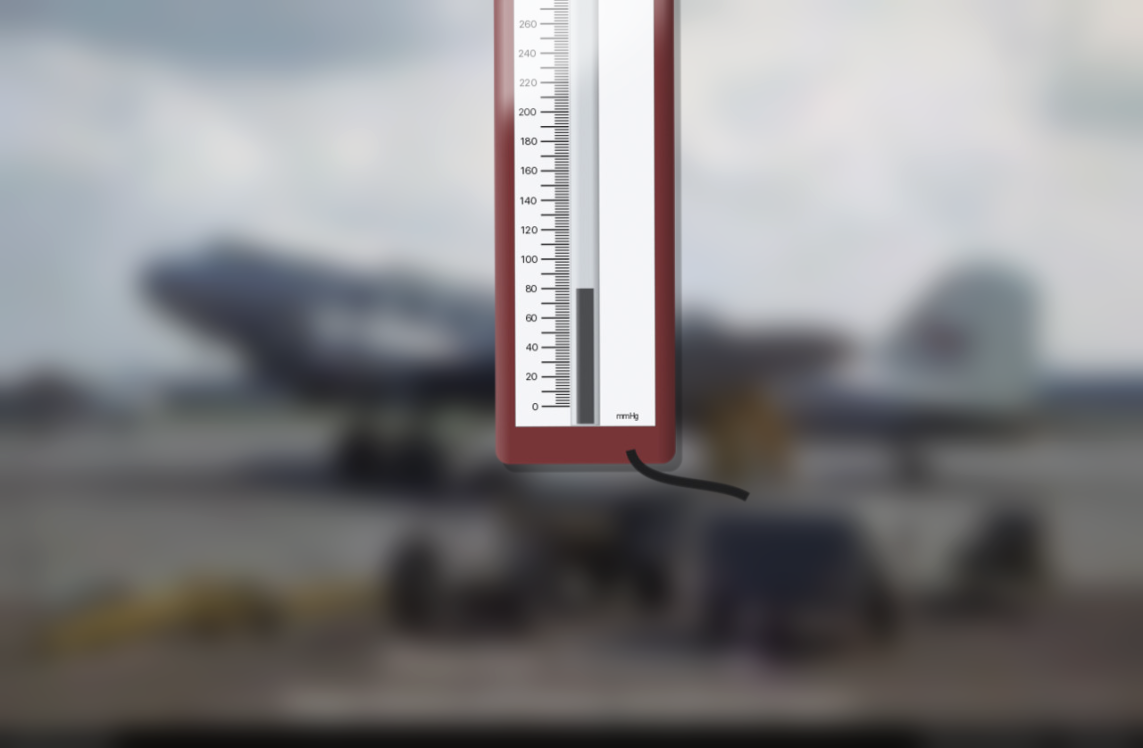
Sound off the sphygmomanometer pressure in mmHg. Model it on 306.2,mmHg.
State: 80,mmHg
